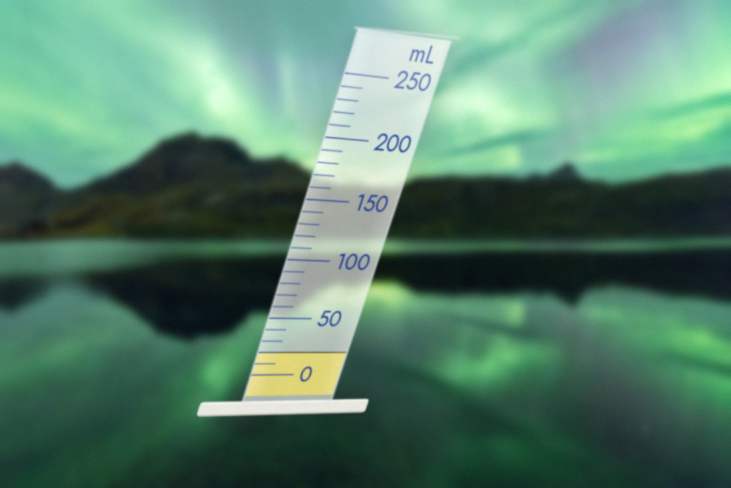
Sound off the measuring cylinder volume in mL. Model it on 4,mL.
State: 20,mL
